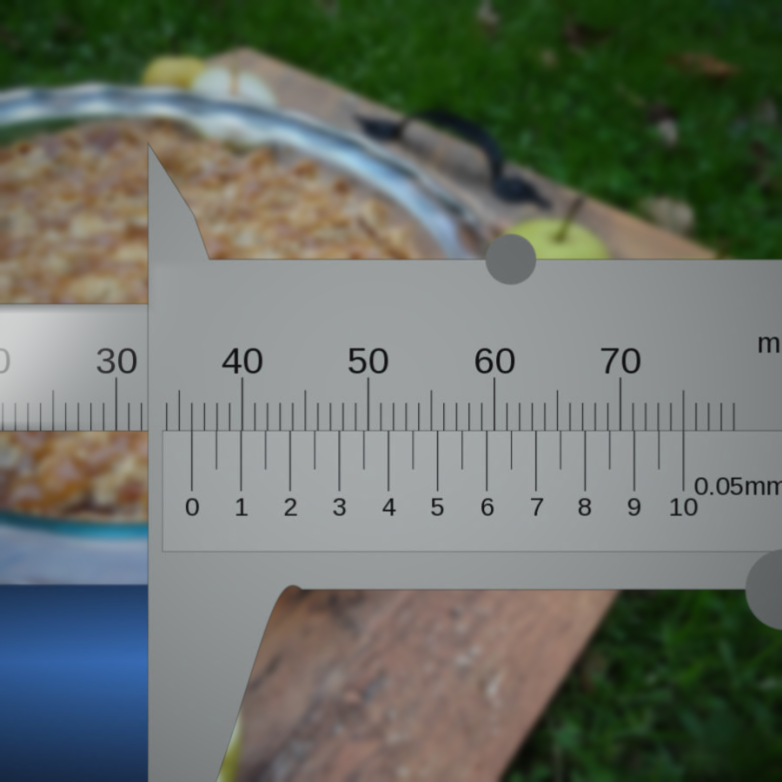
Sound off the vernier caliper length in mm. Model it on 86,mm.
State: 36.0,mm
